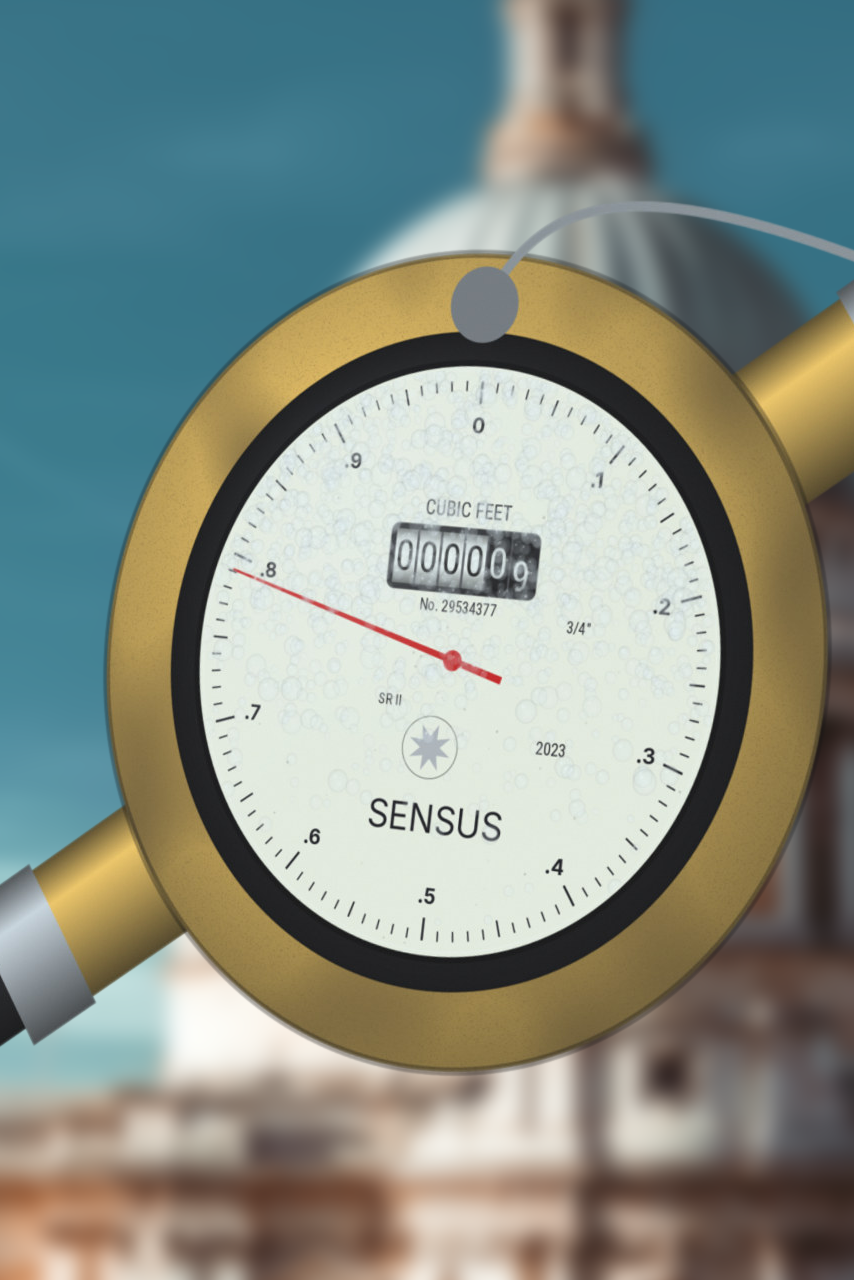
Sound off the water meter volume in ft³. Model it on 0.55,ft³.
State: 8.79,ft³
